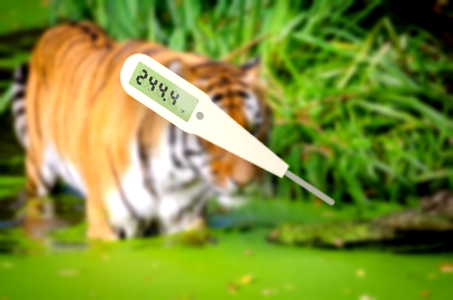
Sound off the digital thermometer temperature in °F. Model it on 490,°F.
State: 244.4,°F
